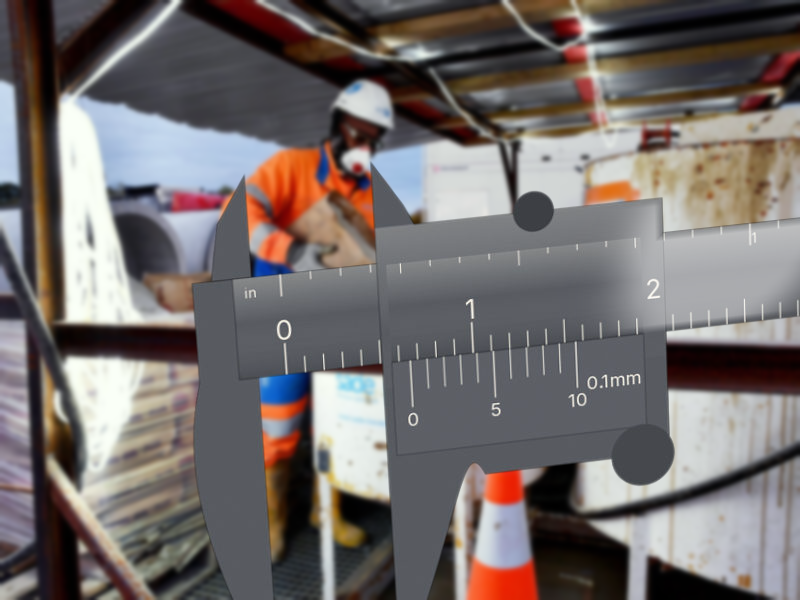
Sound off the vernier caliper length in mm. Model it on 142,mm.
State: 6.6,mm
